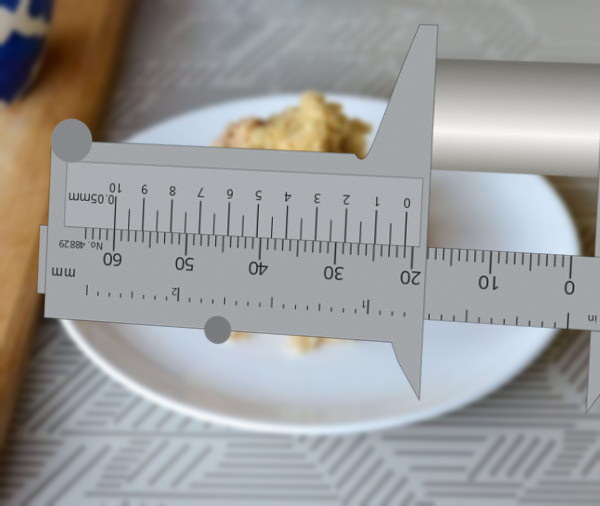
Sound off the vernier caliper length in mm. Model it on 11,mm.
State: 21.0,mm
